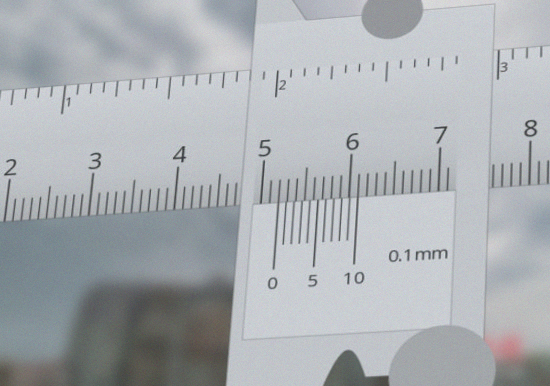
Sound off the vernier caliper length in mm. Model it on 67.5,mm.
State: 52.0,mm
